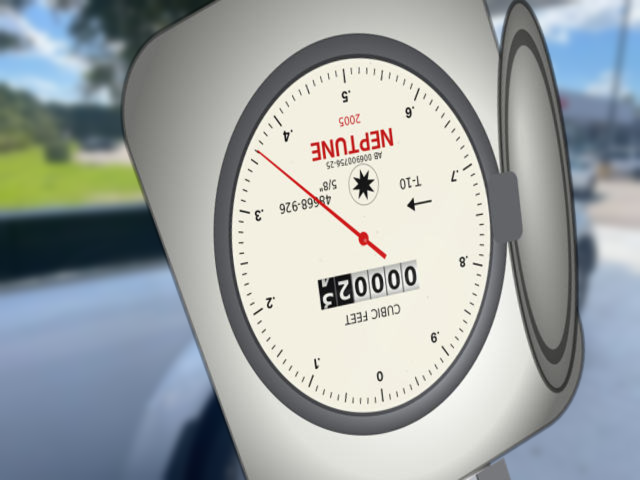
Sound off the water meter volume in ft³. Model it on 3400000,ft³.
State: 23.36,ft³
